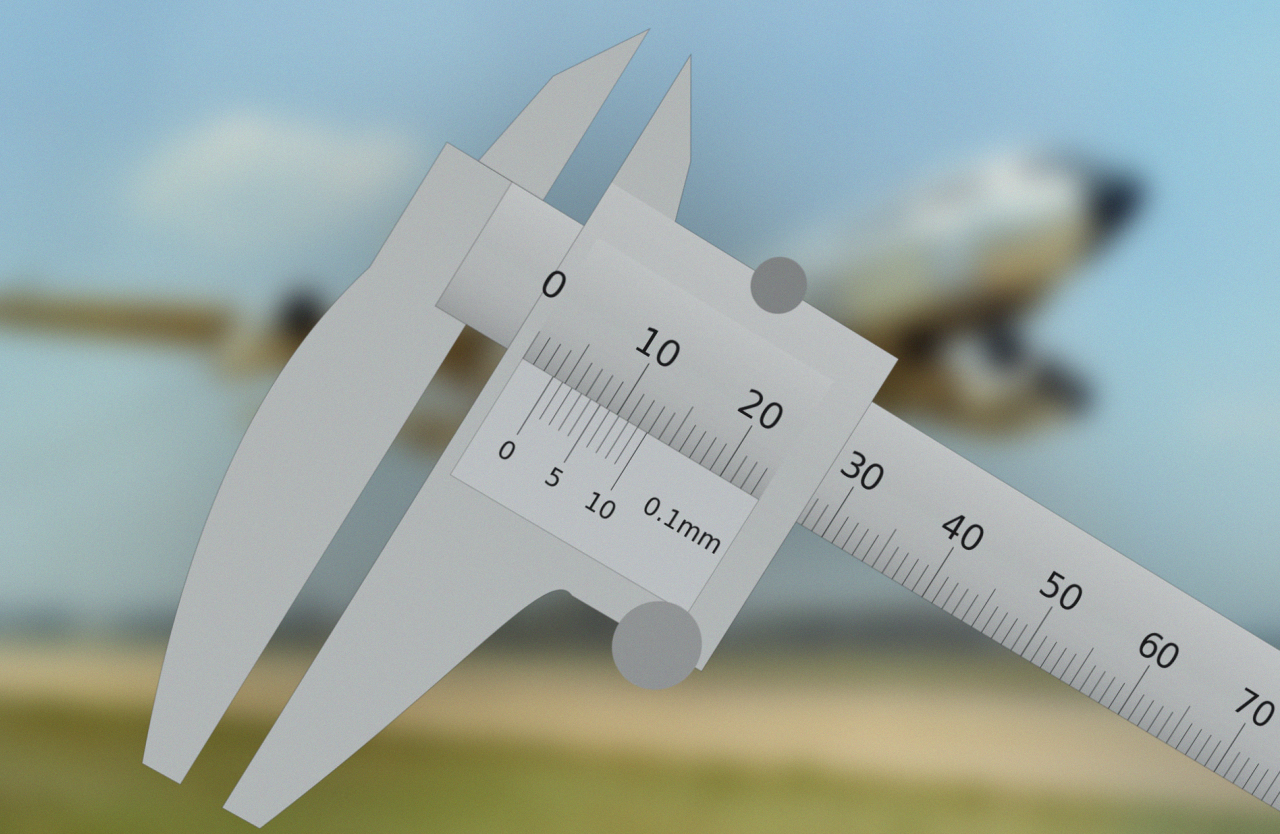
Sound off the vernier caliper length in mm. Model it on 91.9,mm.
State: 3.9,mm
